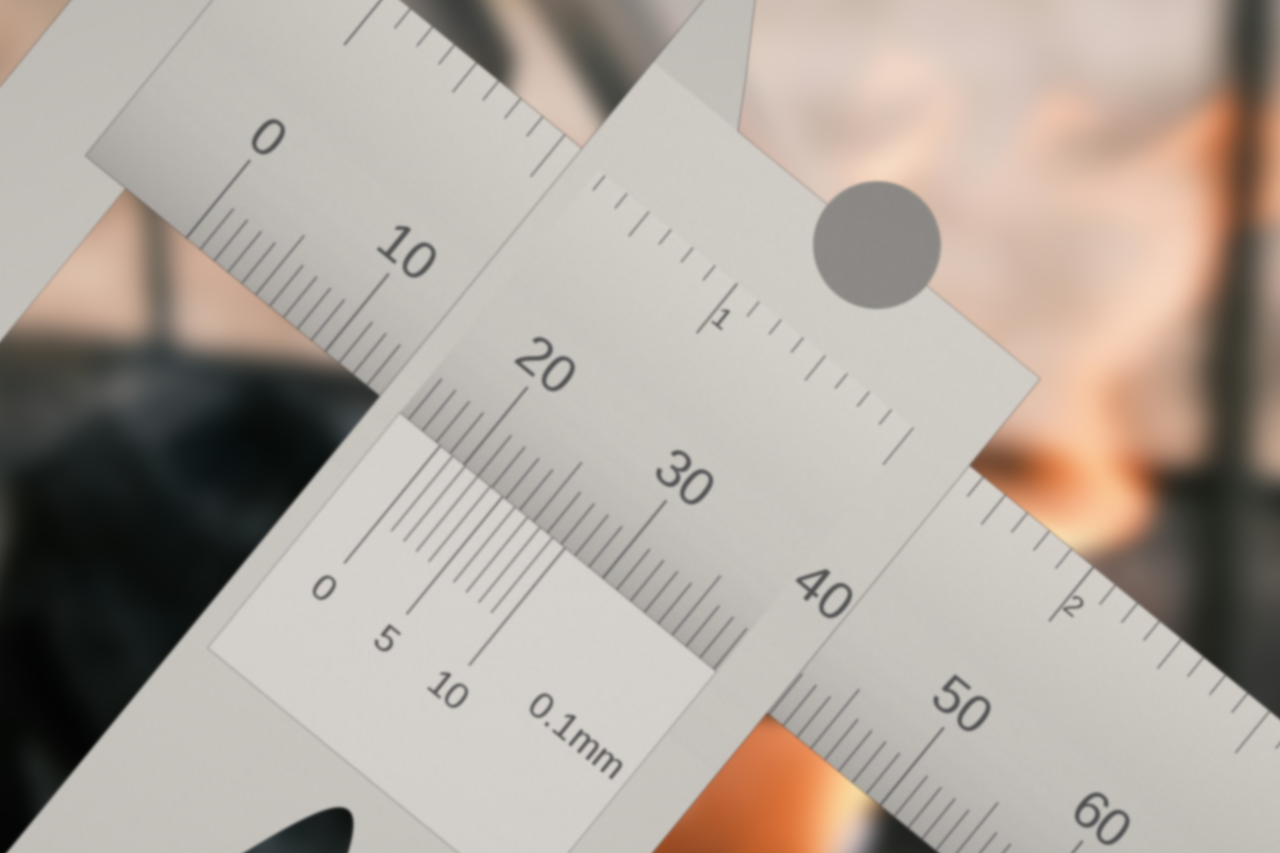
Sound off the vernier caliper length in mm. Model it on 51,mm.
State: 18.3,mm
